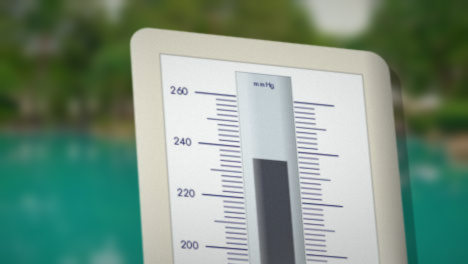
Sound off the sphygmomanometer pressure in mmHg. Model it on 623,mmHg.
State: 236,mmHg
